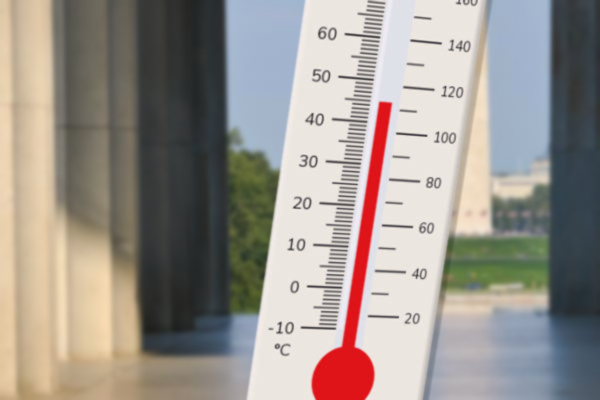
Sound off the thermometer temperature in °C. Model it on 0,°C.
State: 45,°C
